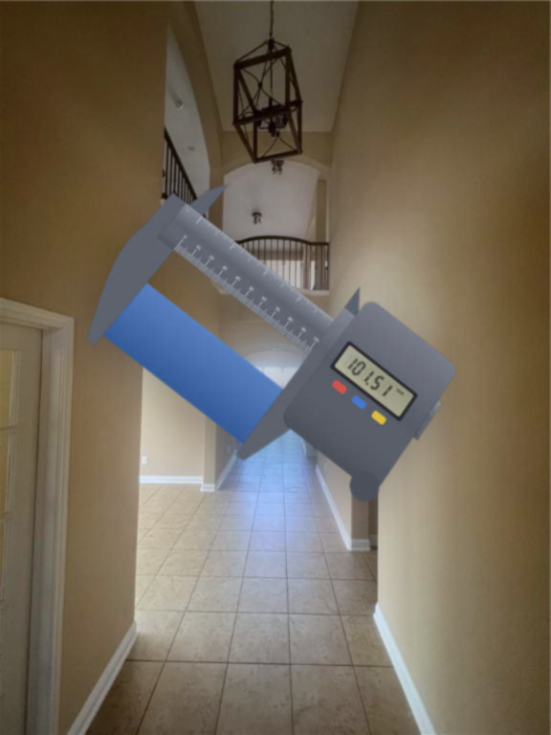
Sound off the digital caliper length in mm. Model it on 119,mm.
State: 101.51,mm
